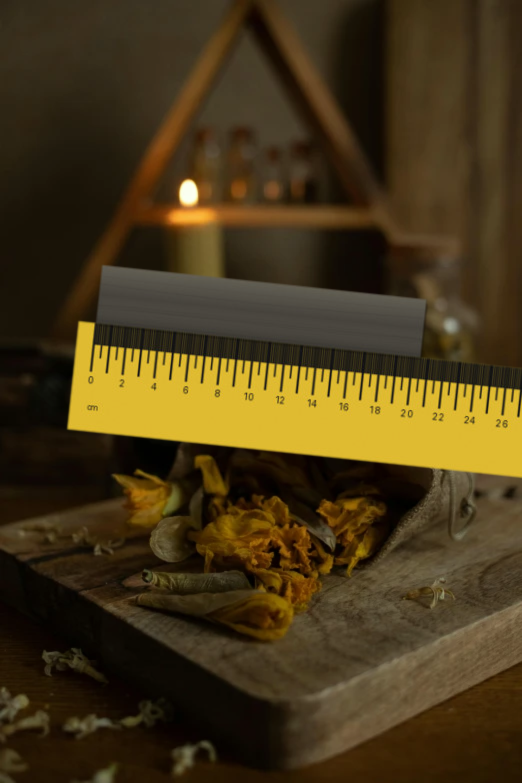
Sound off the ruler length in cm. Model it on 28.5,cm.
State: 20.5,cm
